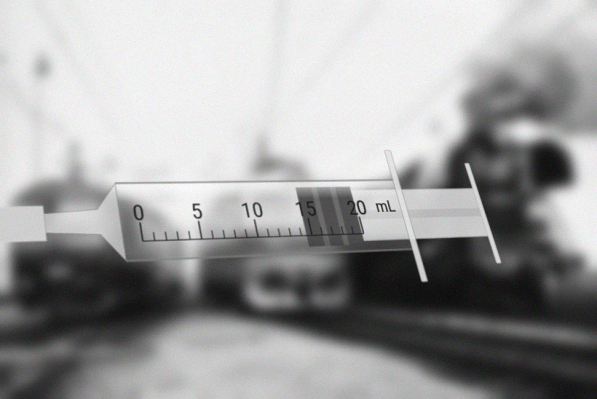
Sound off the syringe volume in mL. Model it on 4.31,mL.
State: 14.5,mL
